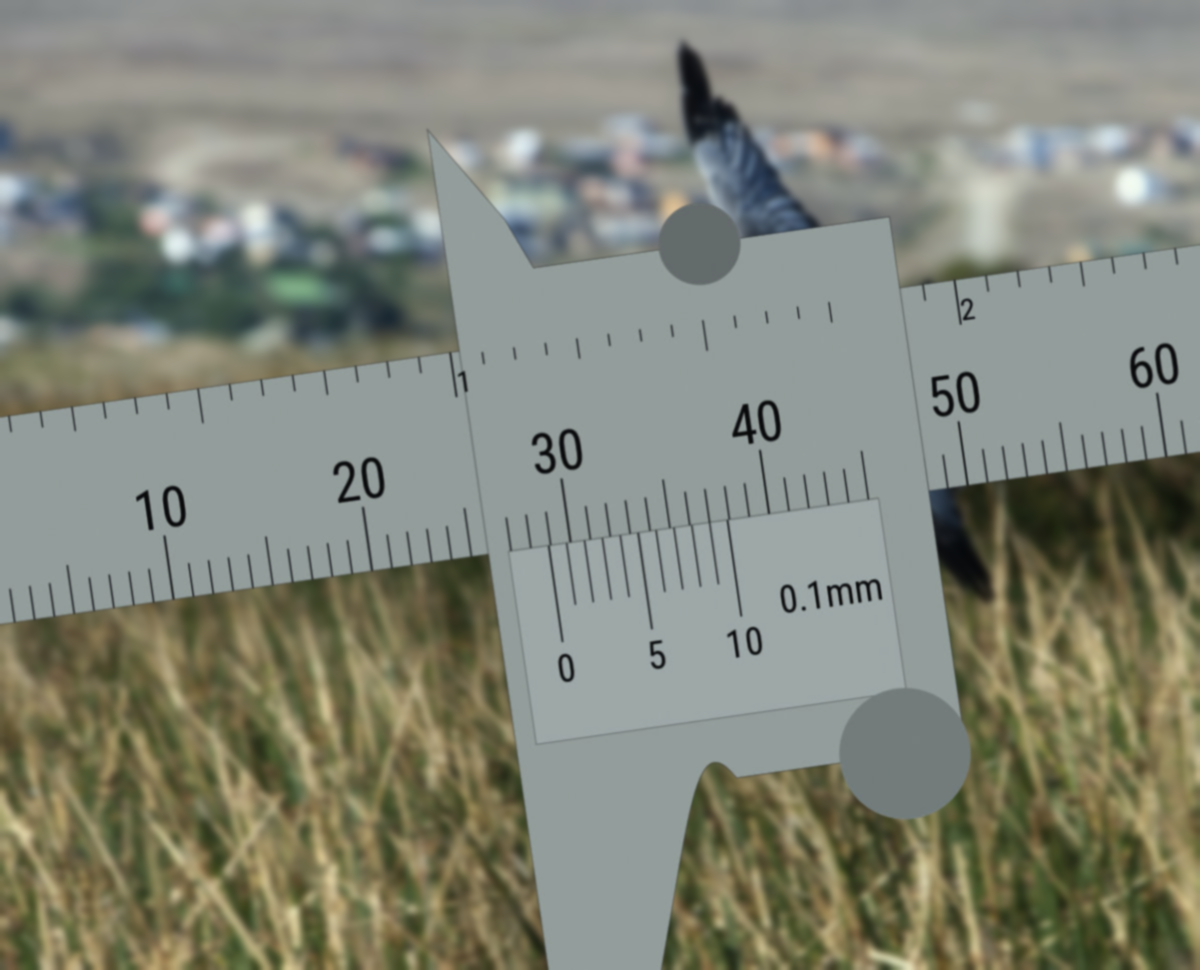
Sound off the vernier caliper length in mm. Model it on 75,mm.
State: 28.9,mm
